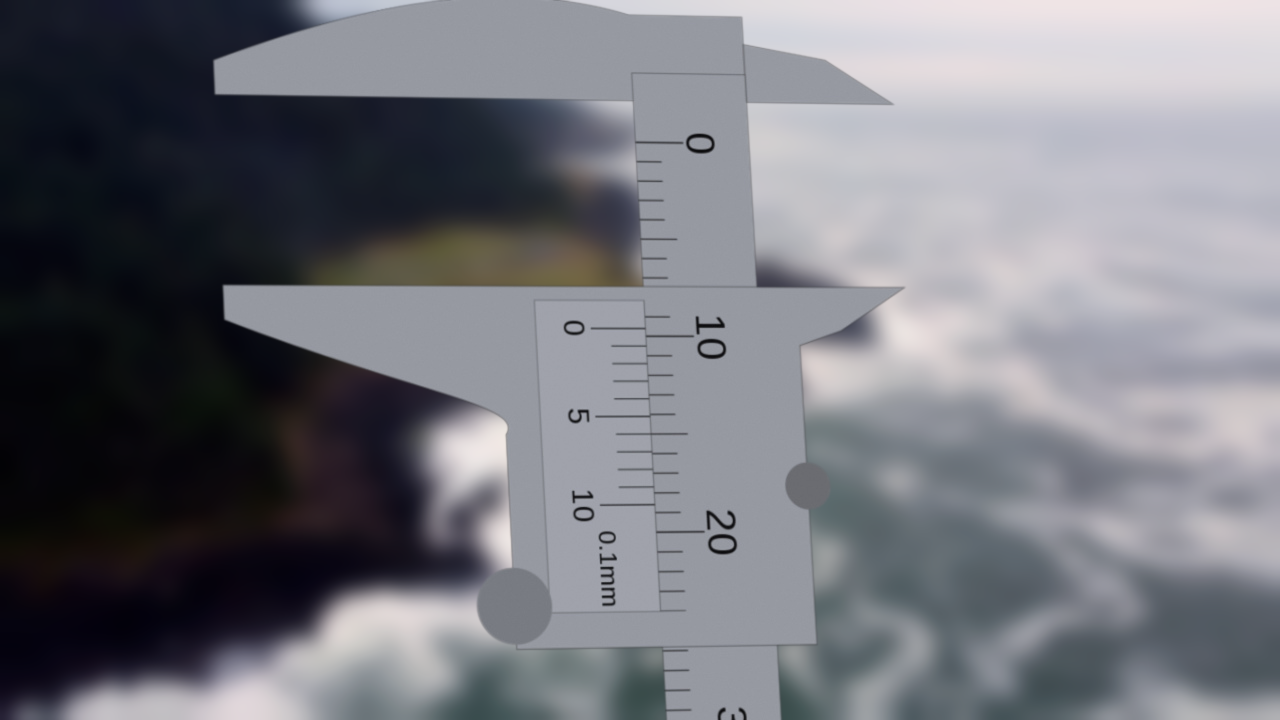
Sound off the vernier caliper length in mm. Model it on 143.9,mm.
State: 9.6,mm
